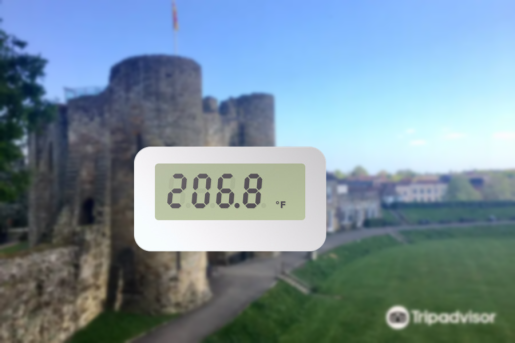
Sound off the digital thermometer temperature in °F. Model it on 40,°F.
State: 206.8,°F
